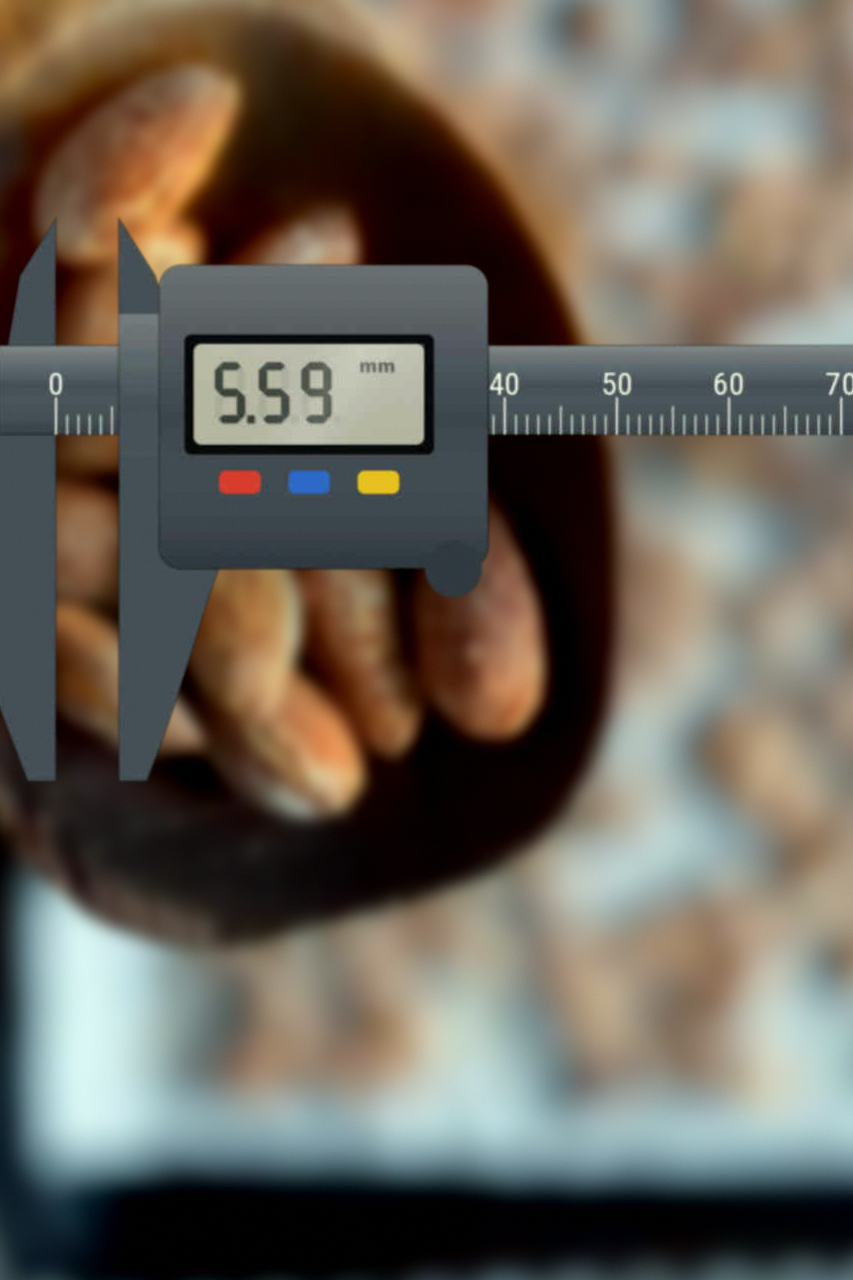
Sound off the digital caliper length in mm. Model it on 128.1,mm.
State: 5.59,mm
